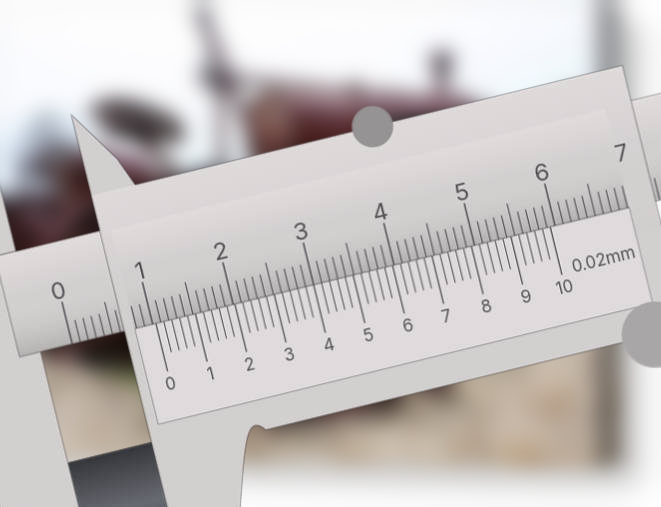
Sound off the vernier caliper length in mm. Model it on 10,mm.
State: 10.4,mm
